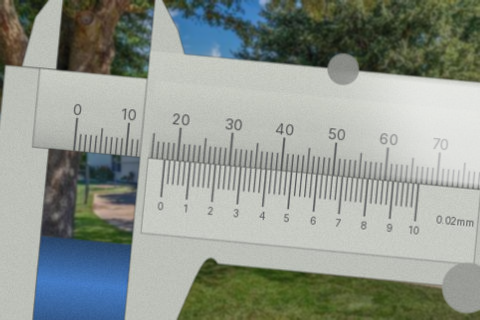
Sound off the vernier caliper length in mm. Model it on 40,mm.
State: 17.5,mm
